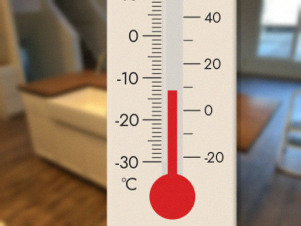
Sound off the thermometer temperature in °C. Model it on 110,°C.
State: -13,°C
